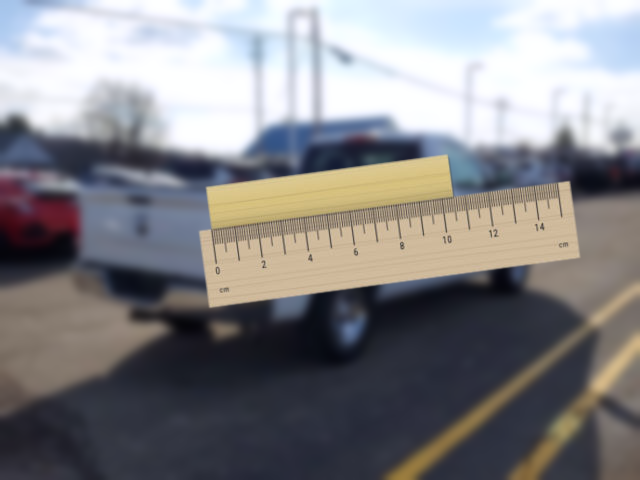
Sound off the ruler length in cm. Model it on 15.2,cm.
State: 10.5,cm
